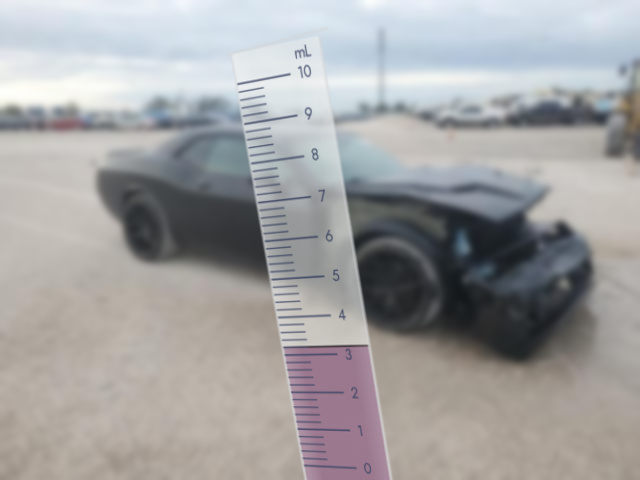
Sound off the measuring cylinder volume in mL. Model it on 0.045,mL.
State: 3.2,mL
